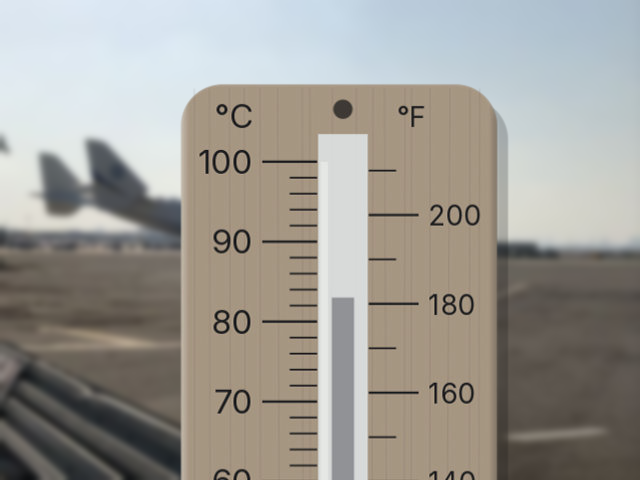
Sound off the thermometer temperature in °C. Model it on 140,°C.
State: 83,°C
